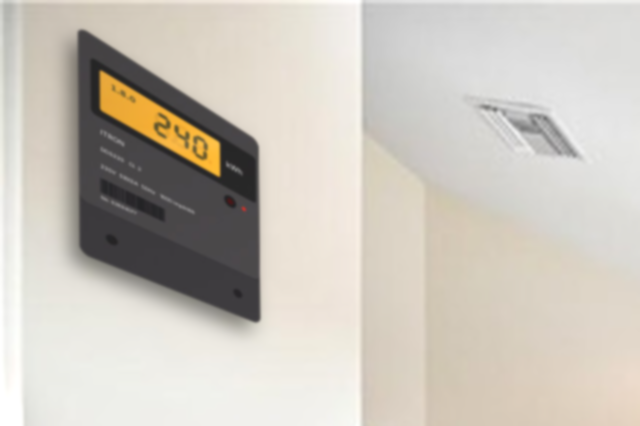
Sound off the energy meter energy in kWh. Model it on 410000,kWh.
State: 240,kWh
